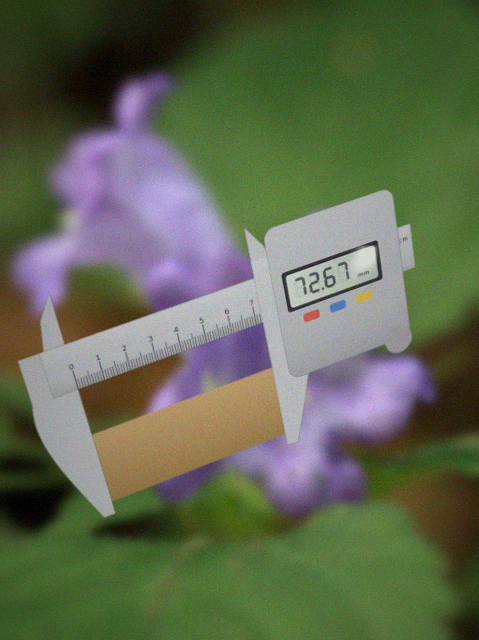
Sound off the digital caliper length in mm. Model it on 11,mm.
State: 72.67,mm
